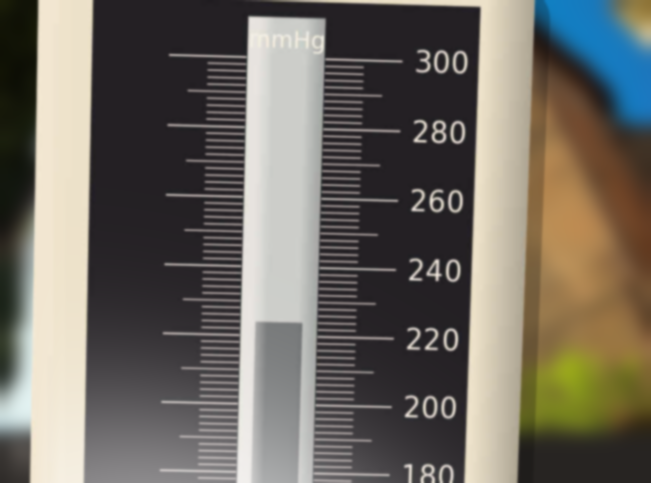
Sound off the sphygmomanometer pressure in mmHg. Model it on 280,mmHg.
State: 224,mmHg
